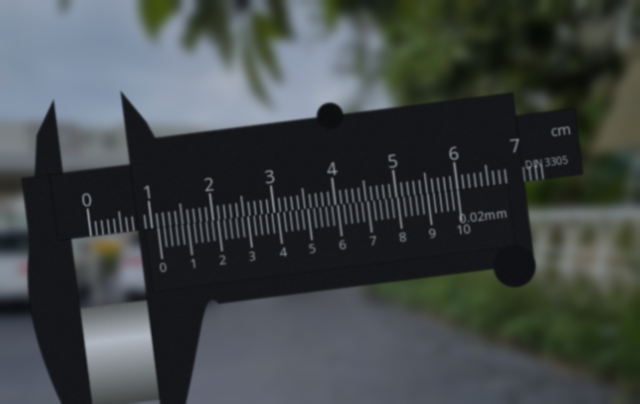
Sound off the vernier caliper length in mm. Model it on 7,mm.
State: 11.0,mm
